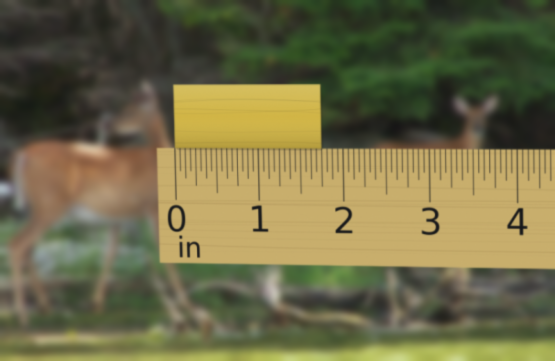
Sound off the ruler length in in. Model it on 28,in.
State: 1.75,in
